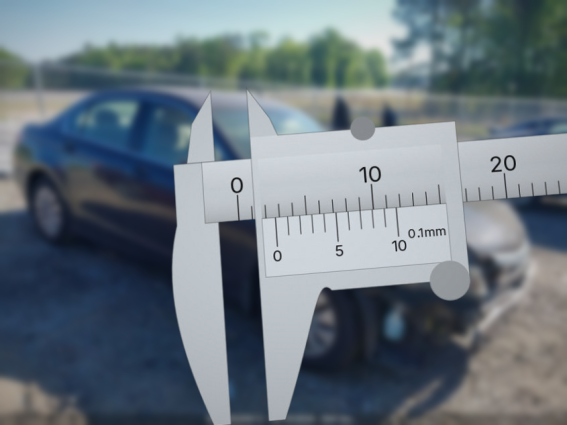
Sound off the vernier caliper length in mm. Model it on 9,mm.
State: 2.7,mm
